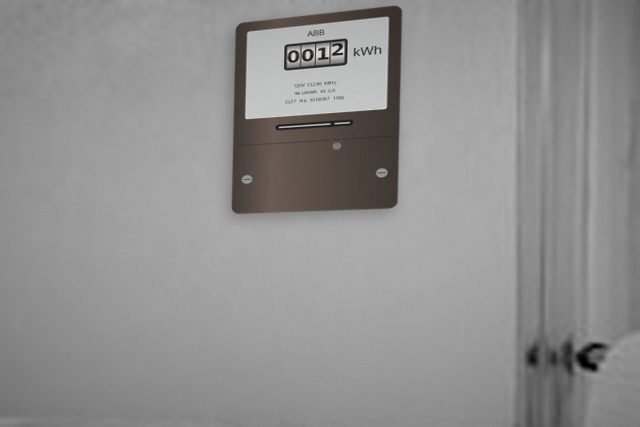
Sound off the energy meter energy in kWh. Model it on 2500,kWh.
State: 12,kWh
